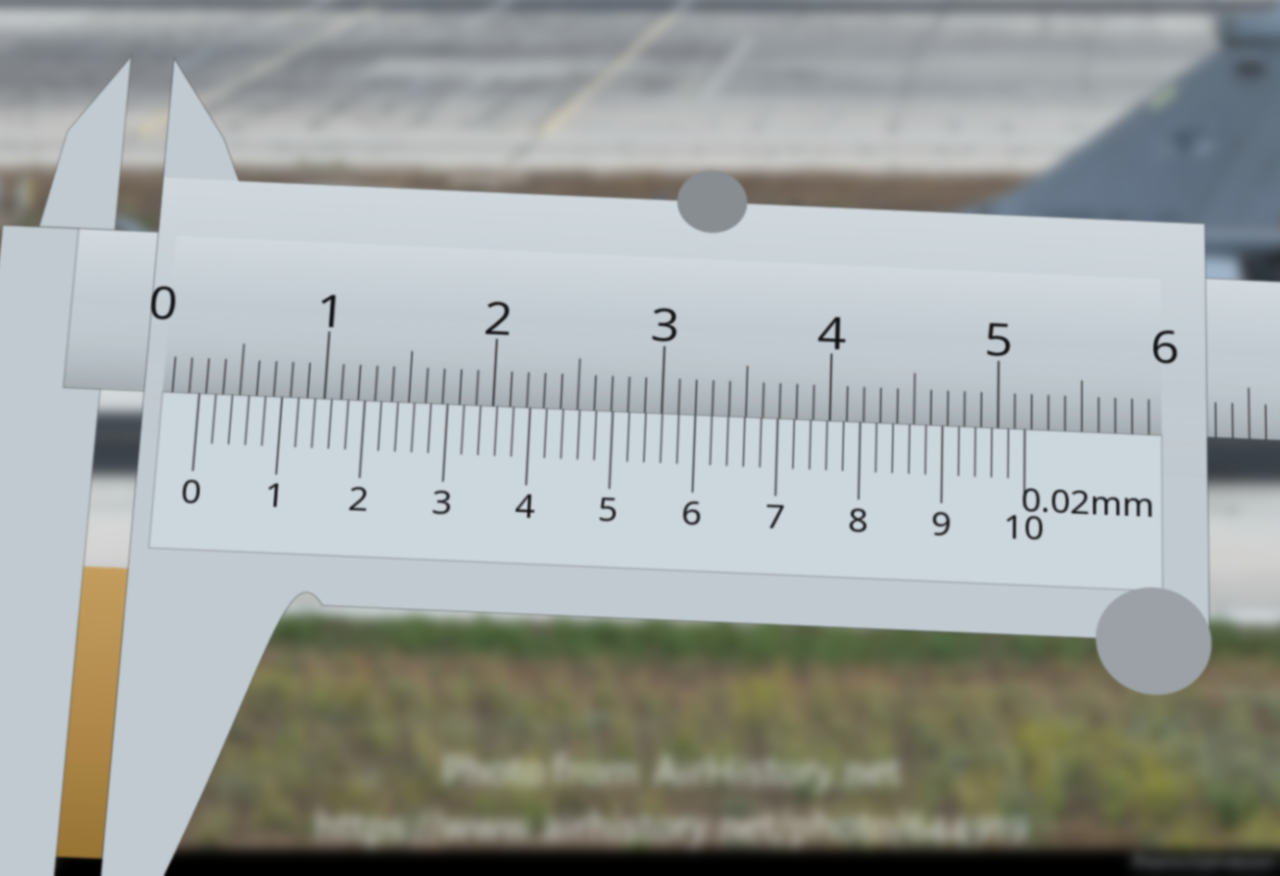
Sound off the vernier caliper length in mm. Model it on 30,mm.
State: 2.6,mm
